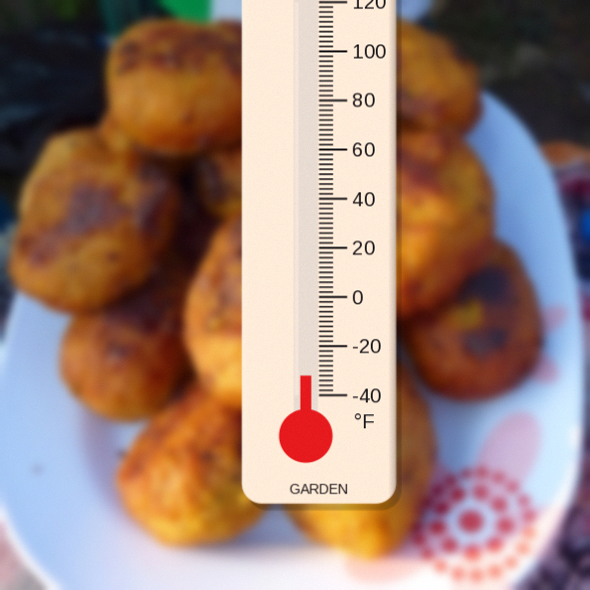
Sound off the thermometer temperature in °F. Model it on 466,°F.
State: -32,°F
